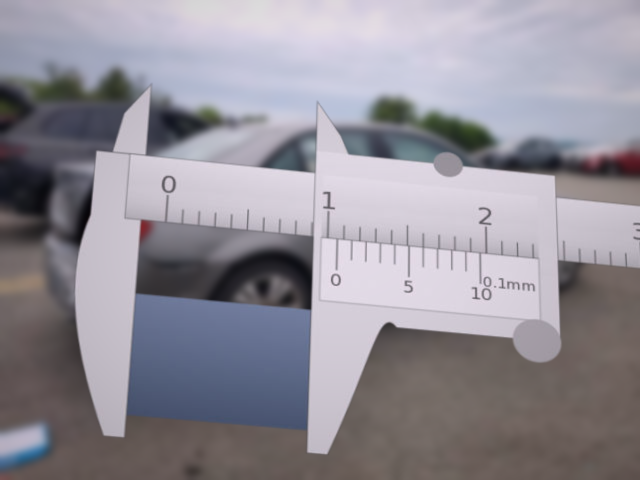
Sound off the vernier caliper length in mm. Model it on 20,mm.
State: 10.6,mm
